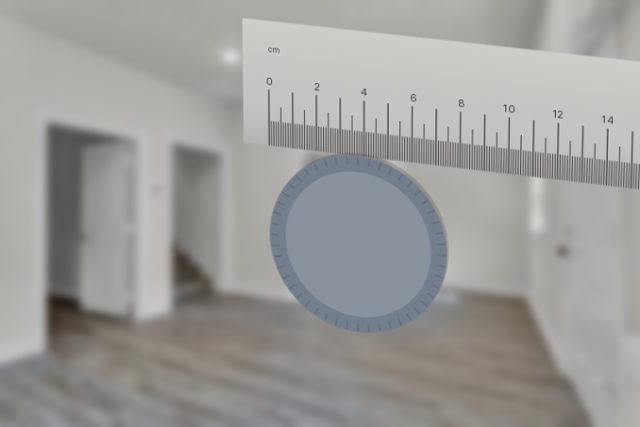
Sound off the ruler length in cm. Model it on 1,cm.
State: 7.5,cm
